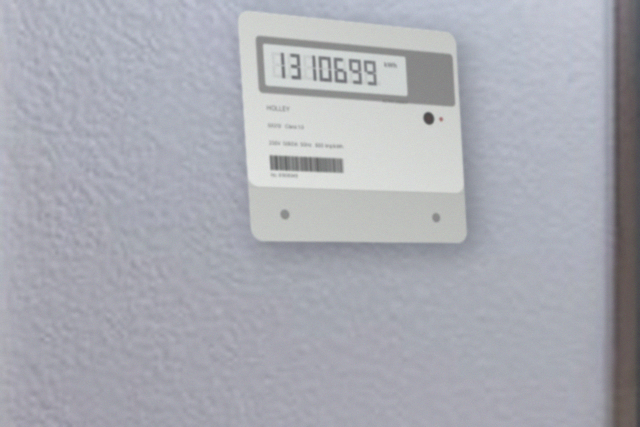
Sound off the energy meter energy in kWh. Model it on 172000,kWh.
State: 1310699,kWh
